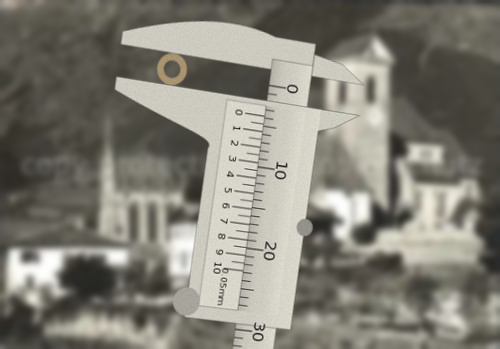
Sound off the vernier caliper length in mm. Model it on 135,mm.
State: 3.8,mm
